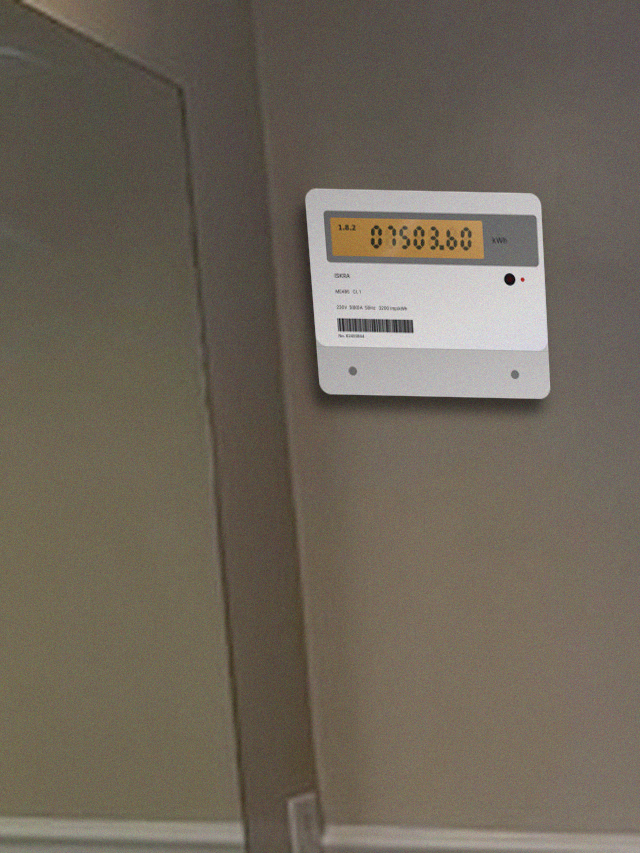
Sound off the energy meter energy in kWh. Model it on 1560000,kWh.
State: 7503.60,kWh
